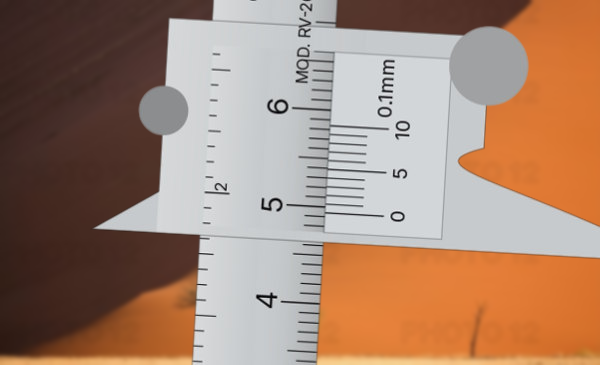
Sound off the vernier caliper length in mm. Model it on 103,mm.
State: 49.4,mm
